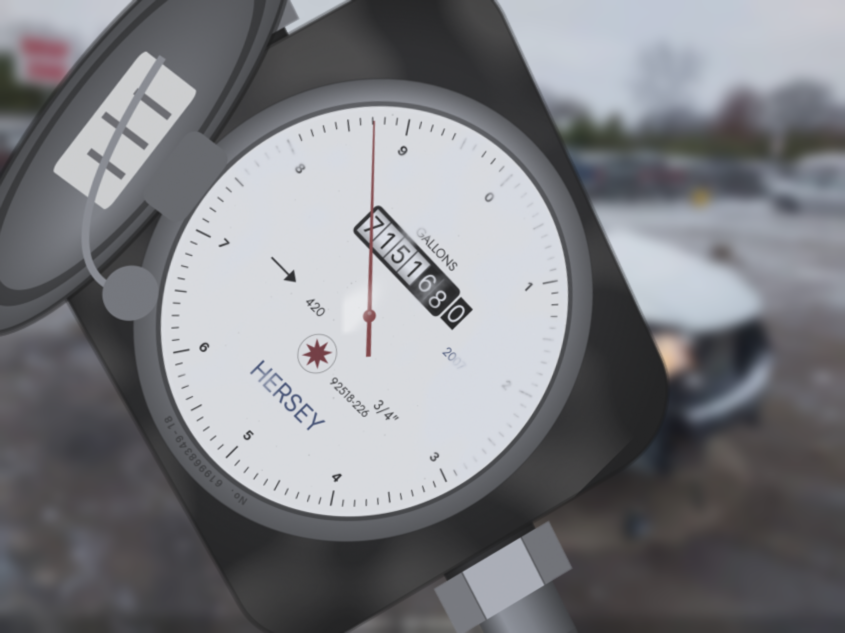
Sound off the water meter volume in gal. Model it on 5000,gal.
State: 7151678.7,gal
